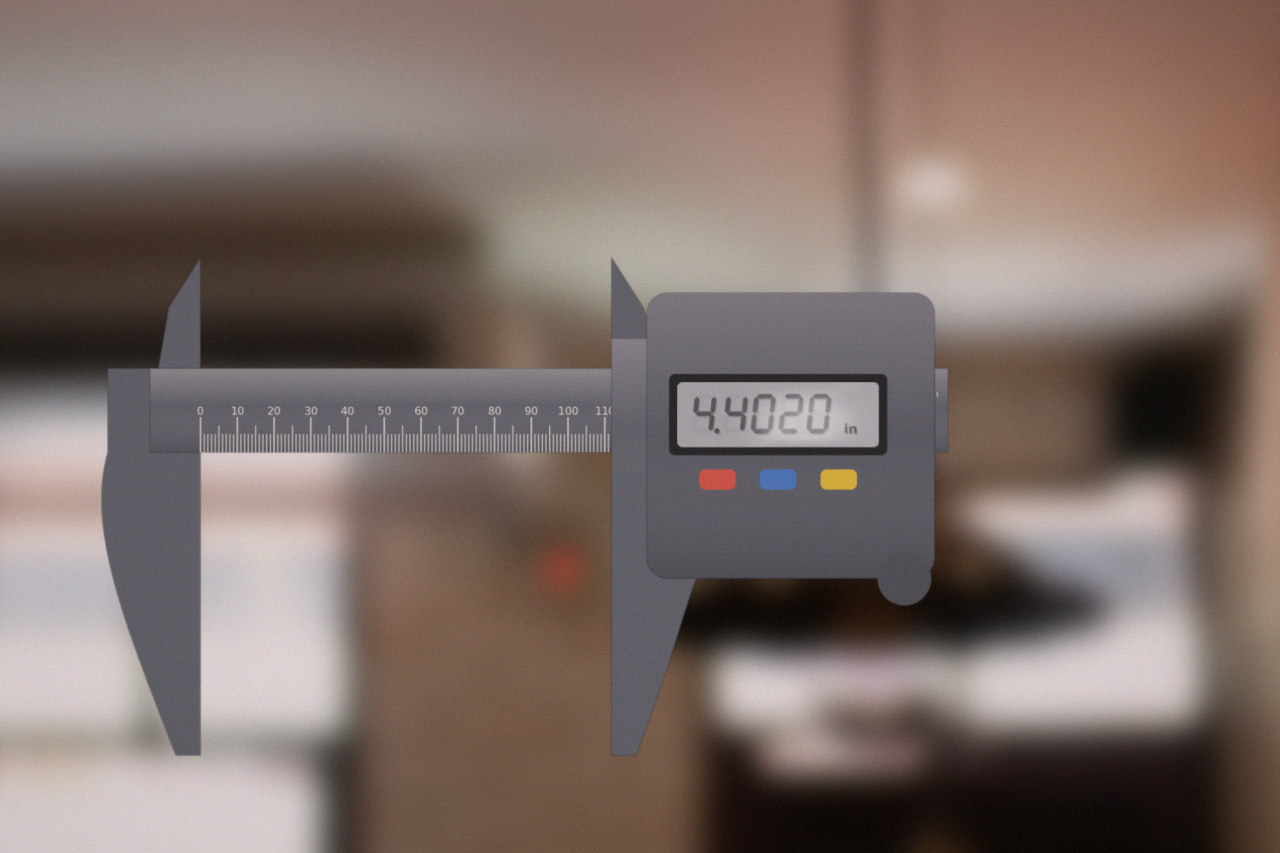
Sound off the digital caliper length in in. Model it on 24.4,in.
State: 4.4020,in
